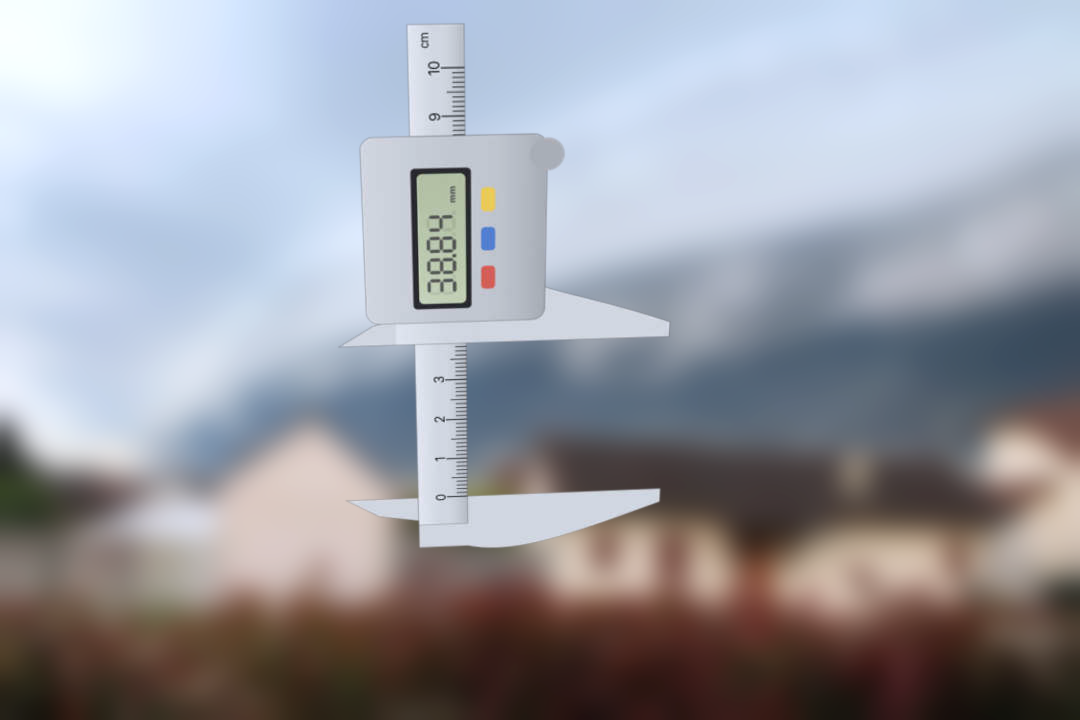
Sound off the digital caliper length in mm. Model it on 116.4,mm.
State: 38.84,mm
